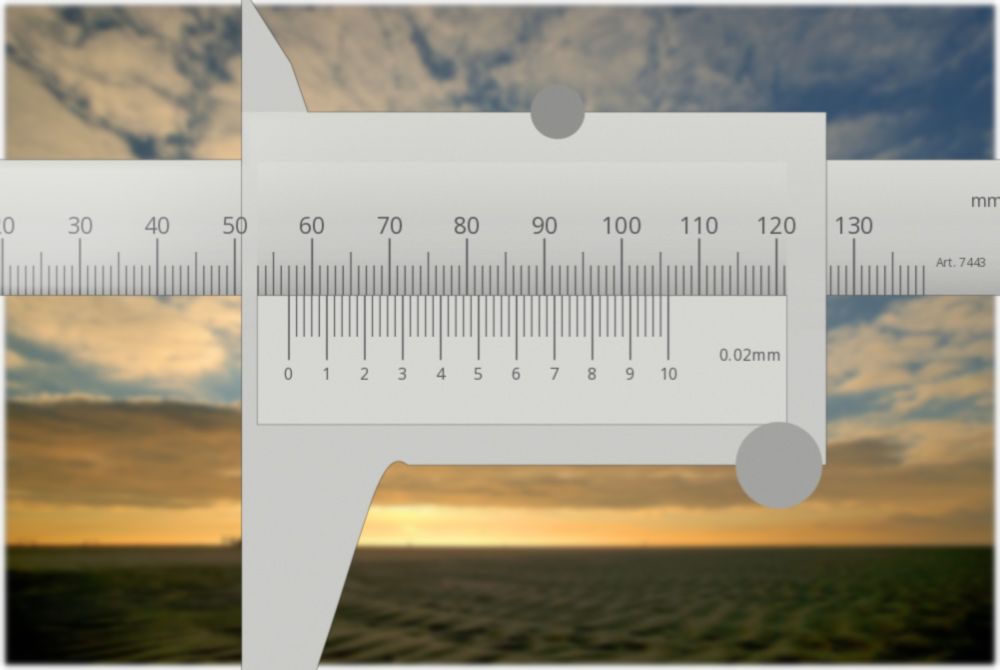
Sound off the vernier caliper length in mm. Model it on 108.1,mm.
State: 57.0,mm
